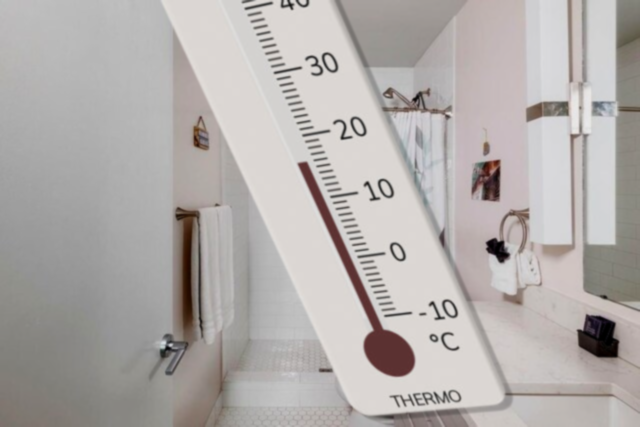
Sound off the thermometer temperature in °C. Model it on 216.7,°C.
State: 16,°C
